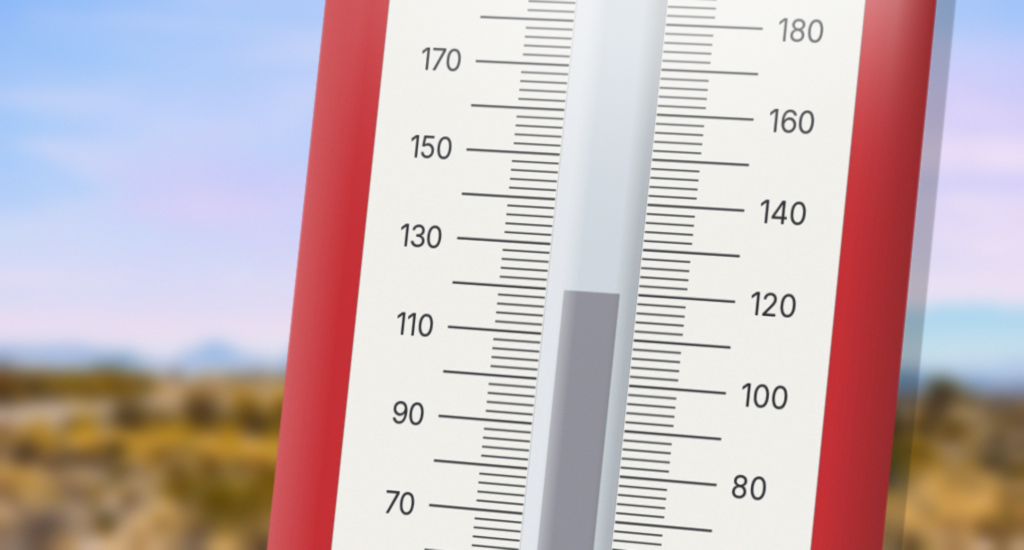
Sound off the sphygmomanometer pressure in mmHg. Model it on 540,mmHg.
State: 120,mmHg
